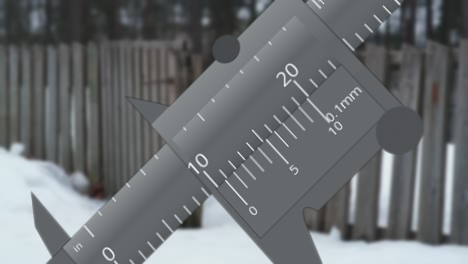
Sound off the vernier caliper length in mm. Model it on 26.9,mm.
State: 10.8,mm
